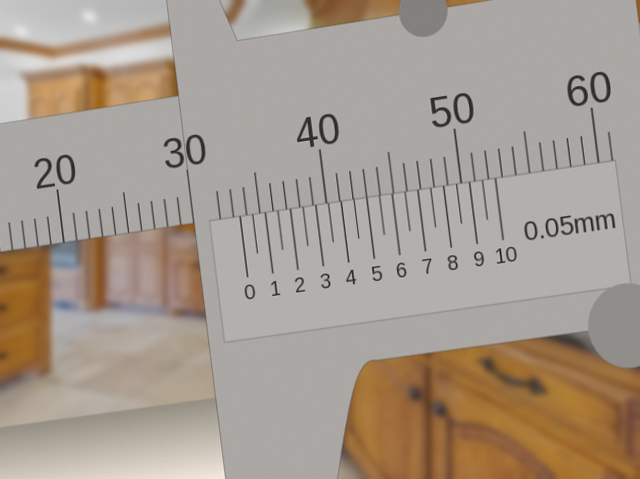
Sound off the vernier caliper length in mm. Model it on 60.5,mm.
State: 33.5,mm
